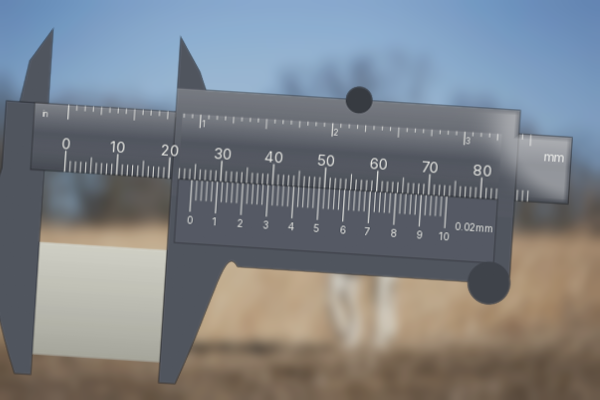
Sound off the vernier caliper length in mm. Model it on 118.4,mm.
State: 24.5,mm
